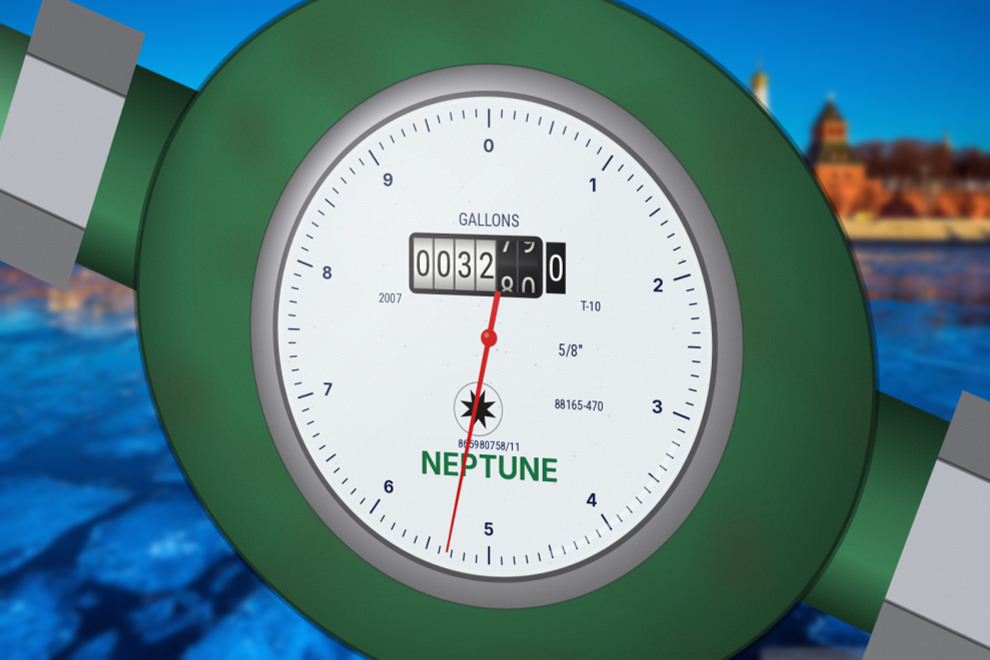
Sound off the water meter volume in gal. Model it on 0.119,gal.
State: 32795.3,gal
